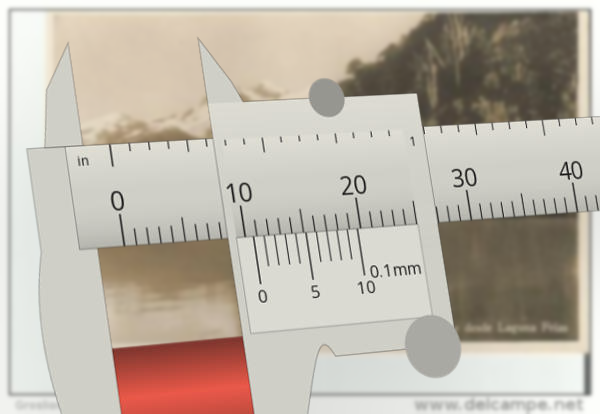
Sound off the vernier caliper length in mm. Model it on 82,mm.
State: 10.7,mm
